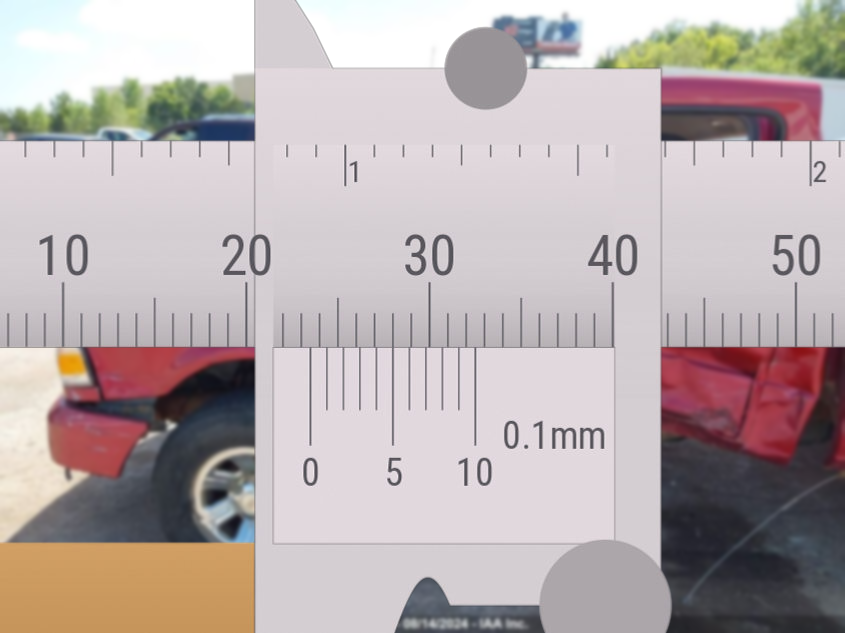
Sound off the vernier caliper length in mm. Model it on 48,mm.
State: 23.5,mm
